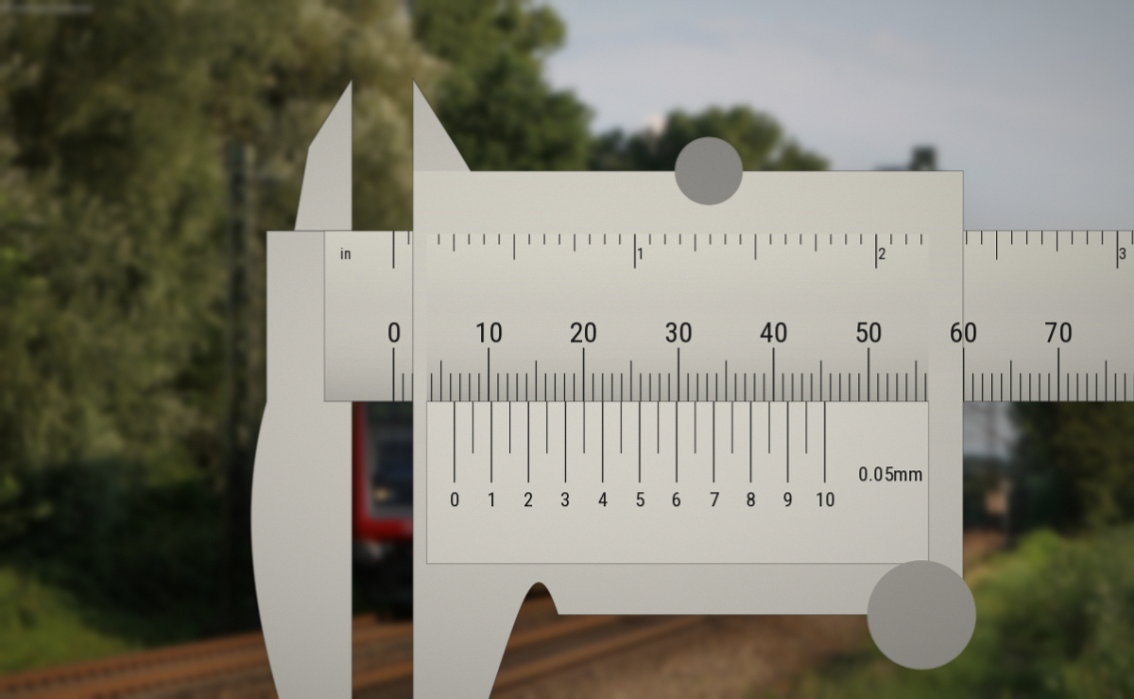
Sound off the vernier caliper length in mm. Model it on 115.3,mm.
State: 6.4,mm
